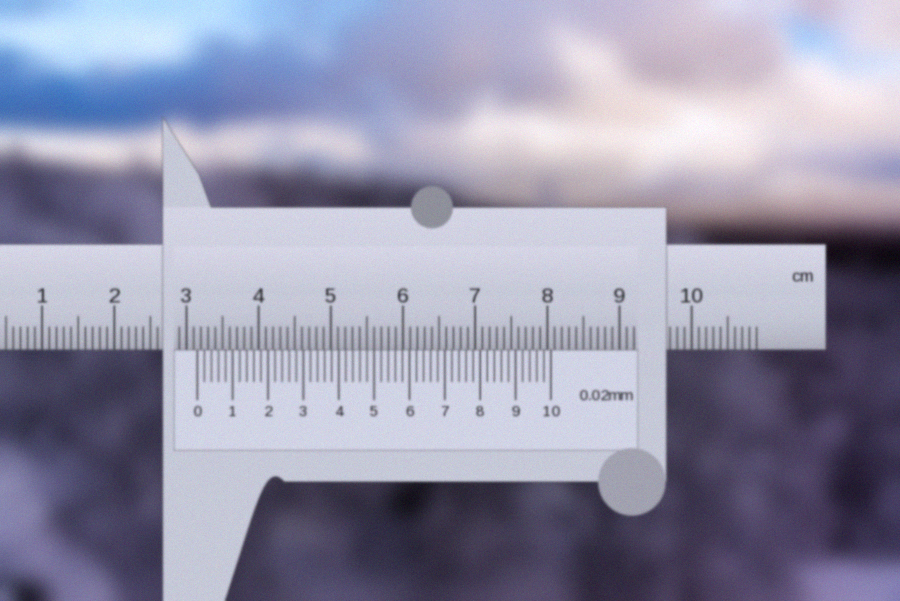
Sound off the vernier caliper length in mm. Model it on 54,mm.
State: 31.5,mm
